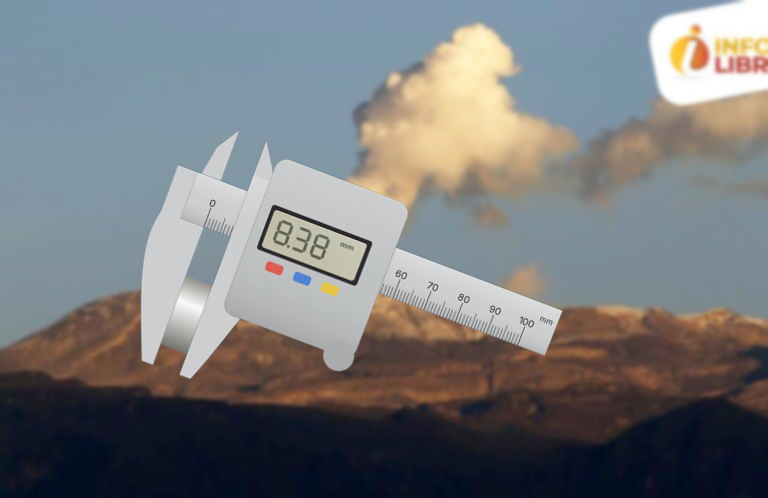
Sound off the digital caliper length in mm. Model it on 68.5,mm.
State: 8.38,mm
